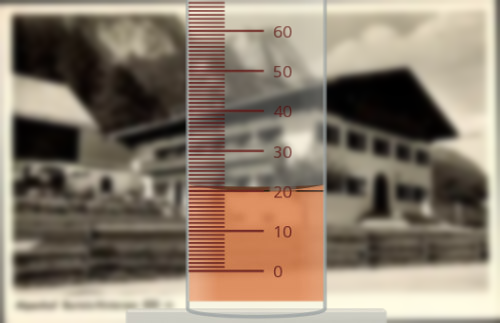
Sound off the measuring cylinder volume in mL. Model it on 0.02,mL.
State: 20,mL
